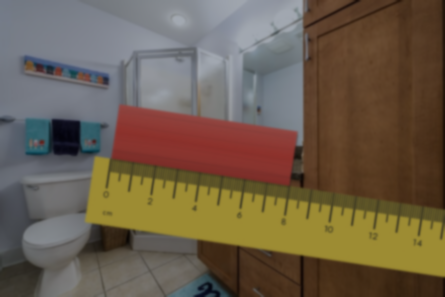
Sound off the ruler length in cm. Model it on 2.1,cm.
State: 8,cm
